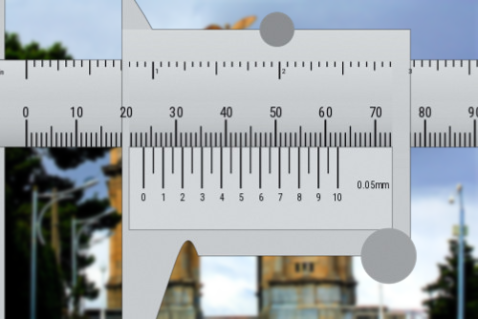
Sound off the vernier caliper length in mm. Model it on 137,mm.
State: 23.5,mm
